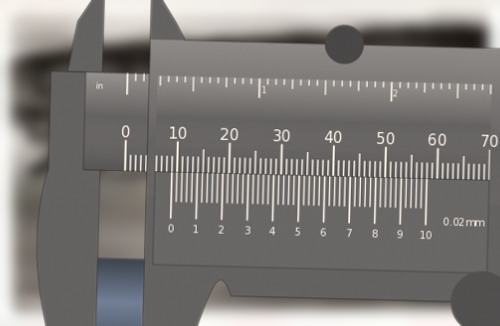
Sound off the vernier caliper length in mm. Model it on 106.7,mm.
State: 9.0,mm
